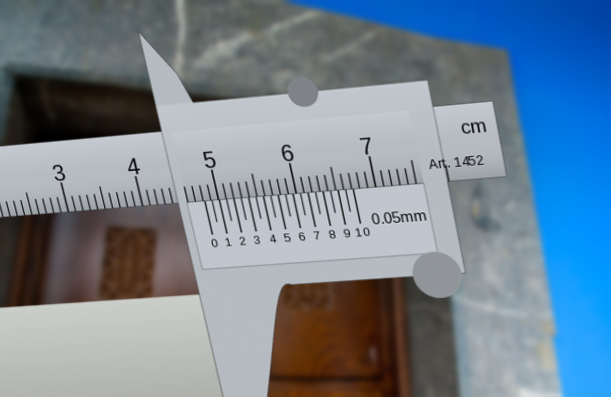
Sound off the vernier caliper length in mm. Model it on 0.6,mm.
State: 48.2,mm
